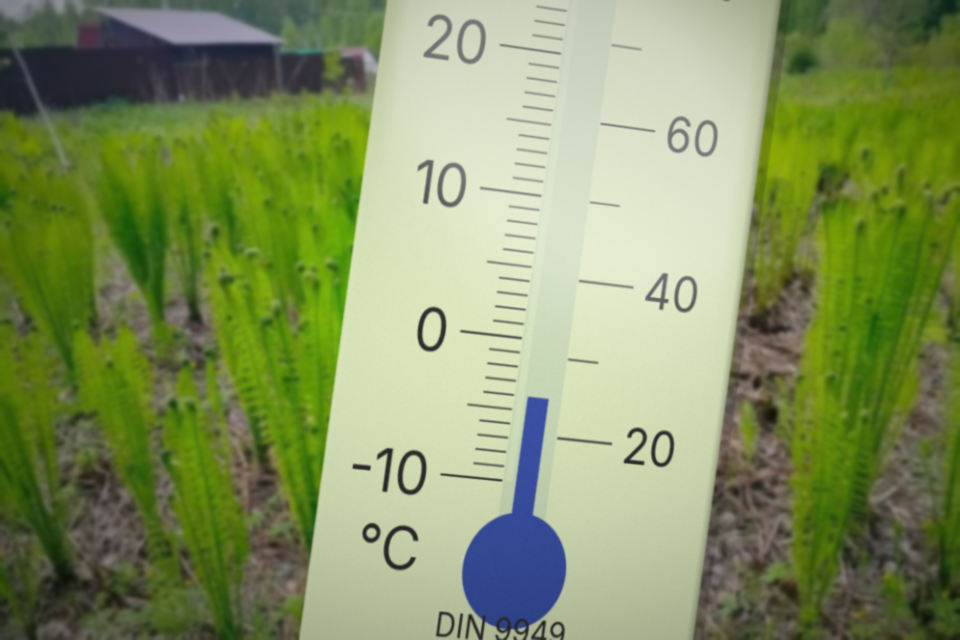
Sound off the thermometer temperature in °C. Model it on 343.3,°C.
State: -4,°C
